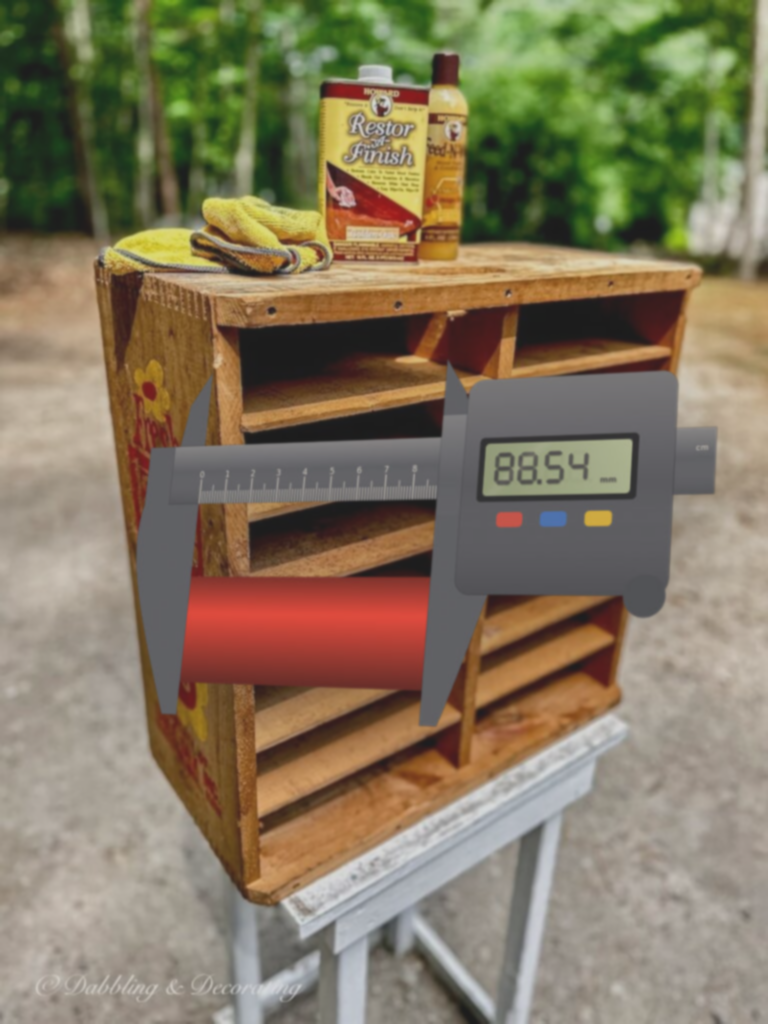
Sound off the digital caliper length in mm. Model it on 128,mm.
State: 88.54,mm
